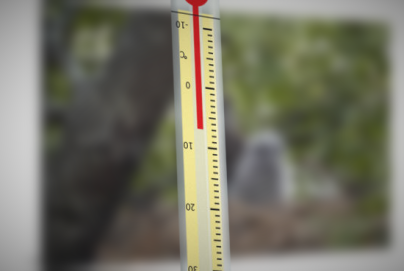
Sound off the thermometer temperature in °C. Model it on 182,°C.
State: 7,°C
